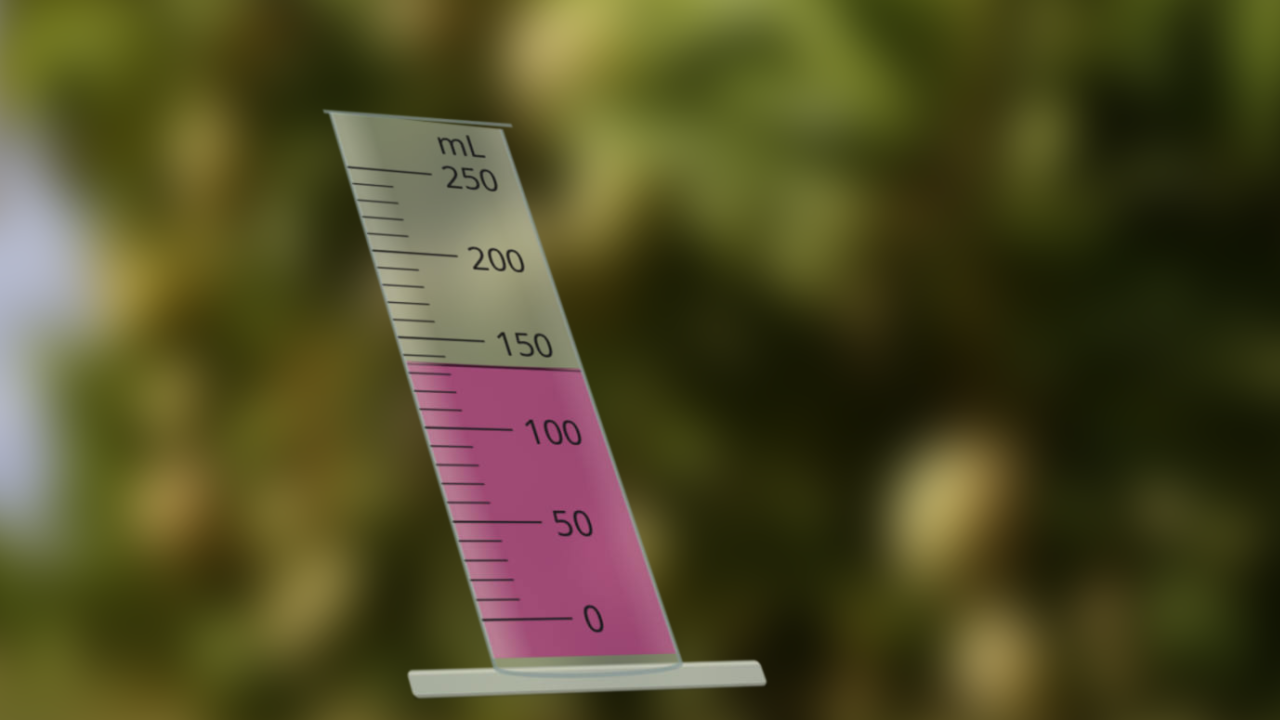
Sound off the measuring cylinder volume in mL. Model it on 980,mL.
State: 135,mL
